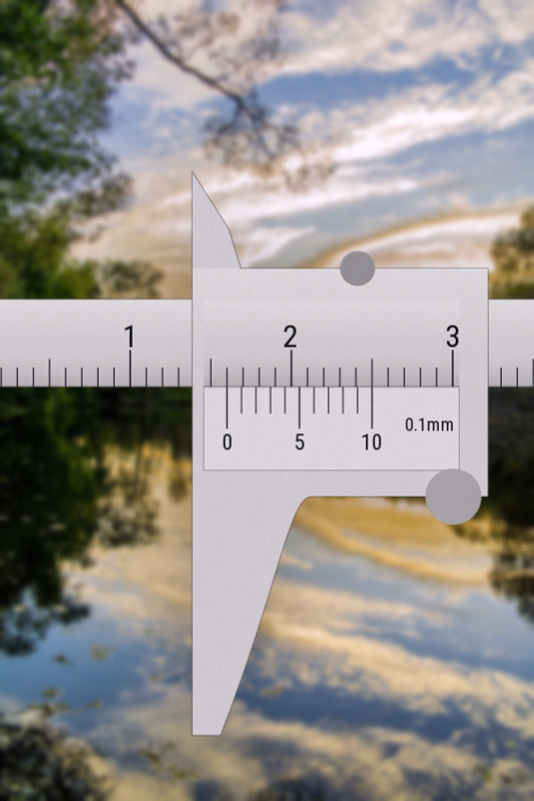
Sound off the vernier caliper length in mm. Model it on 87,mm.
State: 16.0,mm
